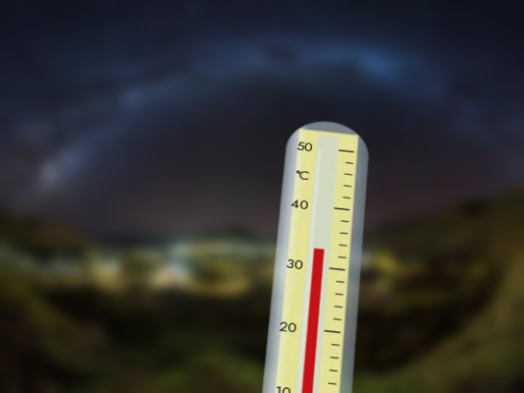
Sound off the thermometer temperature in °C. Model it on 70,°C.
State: 33,°C
